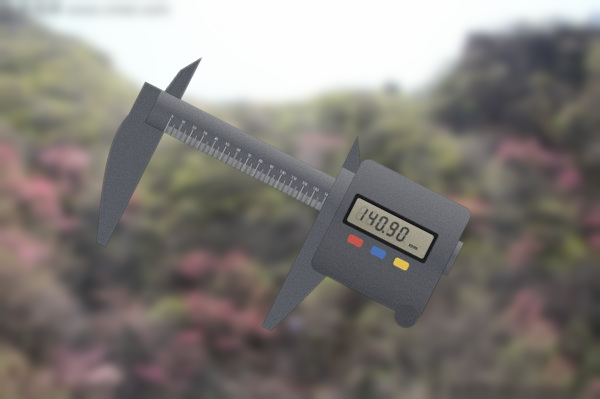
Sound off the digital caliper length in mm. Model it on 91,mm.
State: 140.90,mm
